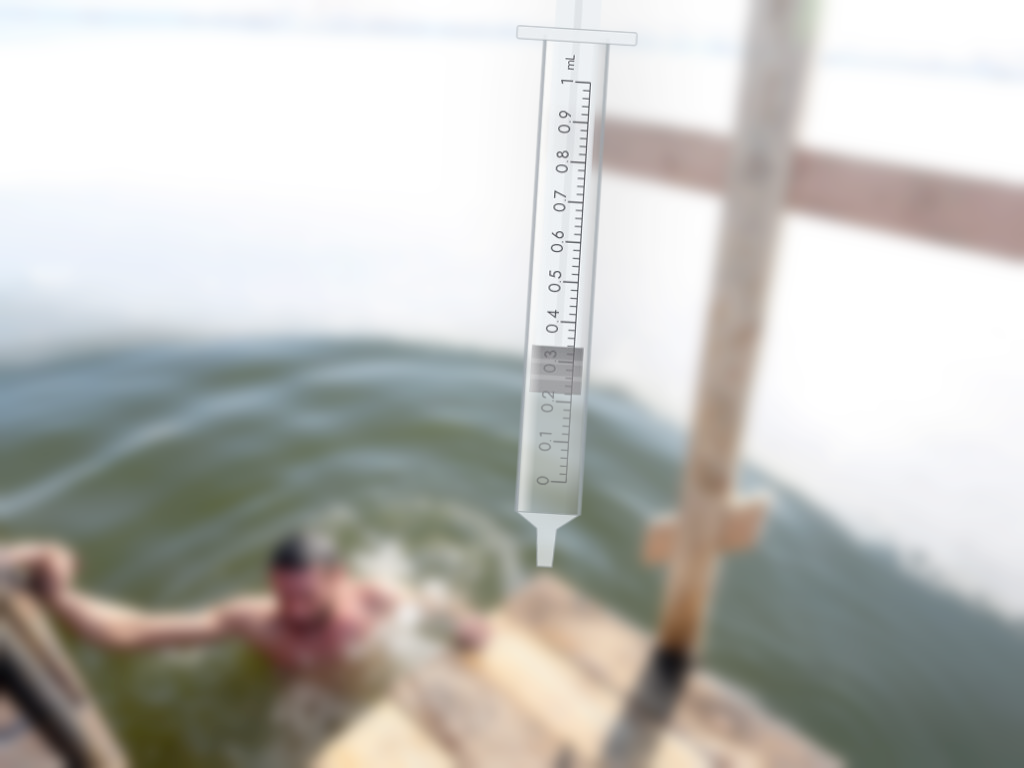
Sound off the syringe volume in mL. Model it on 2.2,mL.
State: 0.22,mL
